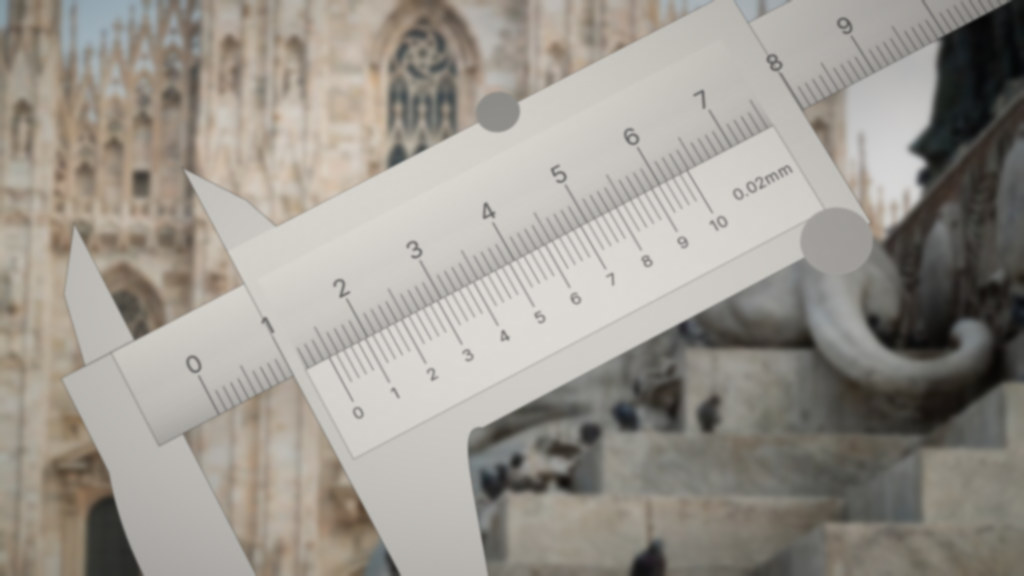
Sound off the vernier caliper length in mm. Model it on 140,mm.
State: 14.8,mm
